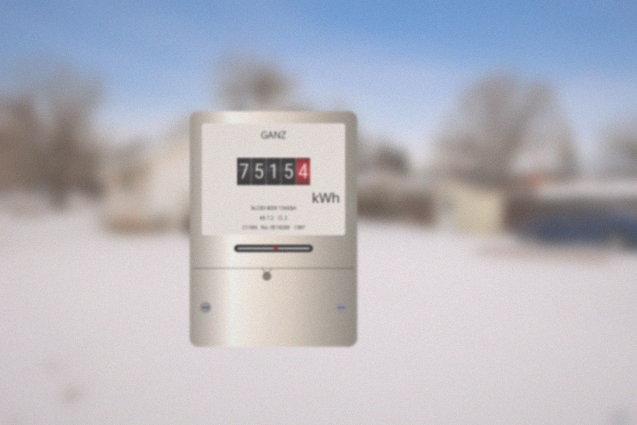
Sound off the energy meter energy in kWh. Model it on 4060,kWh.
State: 7515.4,kWh
